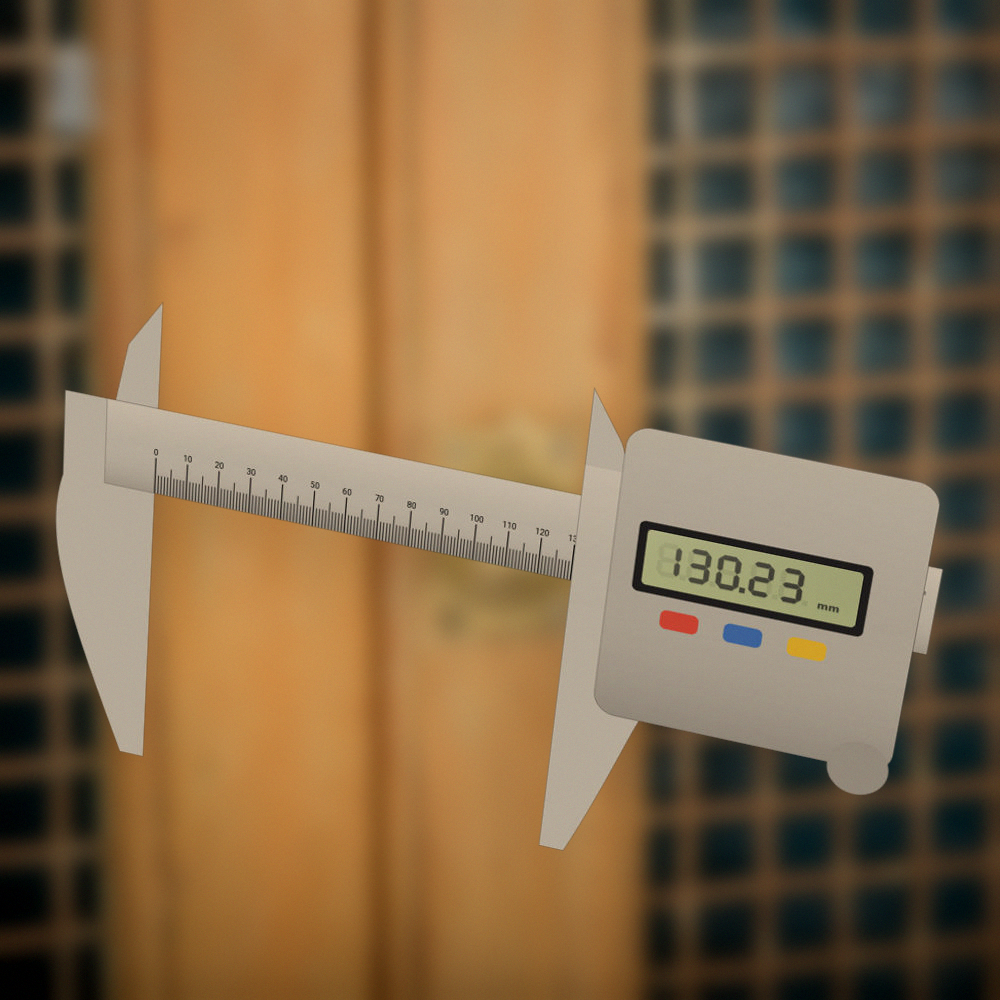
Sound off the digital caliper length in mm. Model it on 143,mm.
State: 130.23,mm
